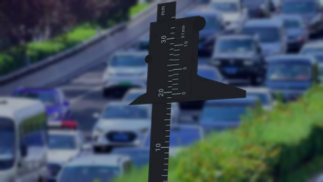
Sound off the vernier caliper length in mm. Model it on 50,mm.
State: 19.6,mm
